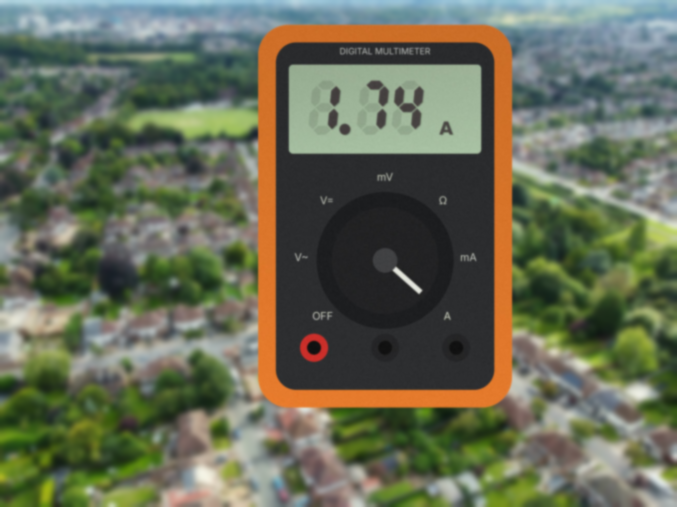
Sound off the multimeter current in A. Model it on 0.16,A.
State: 1.74,A
